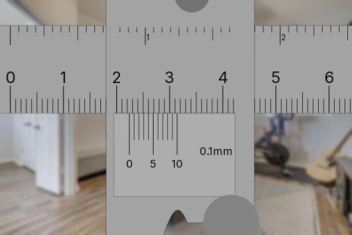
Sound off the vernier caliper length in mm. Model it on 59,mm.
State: 22.4,mm
